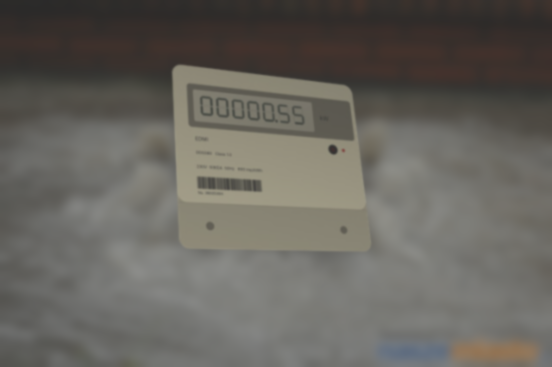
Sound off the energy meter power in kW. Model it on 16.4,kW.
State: 0.55,kW
